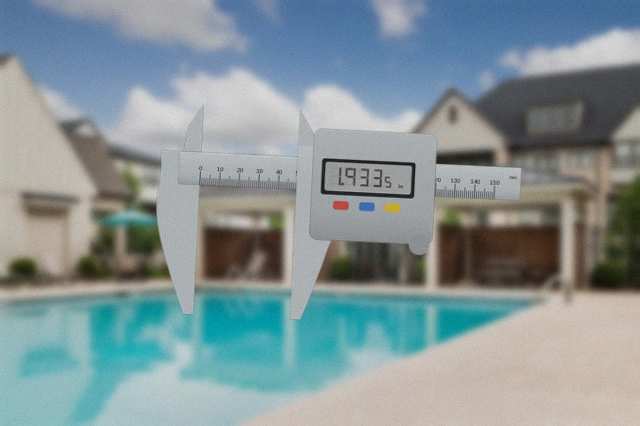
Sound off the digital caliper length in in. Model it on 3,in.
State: 1.9335,in
